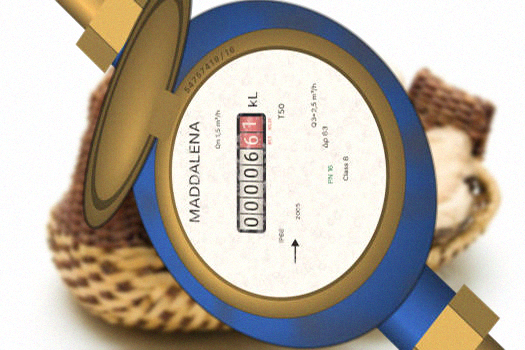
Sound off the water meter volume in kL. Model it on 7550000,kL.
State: 6.61,kL
